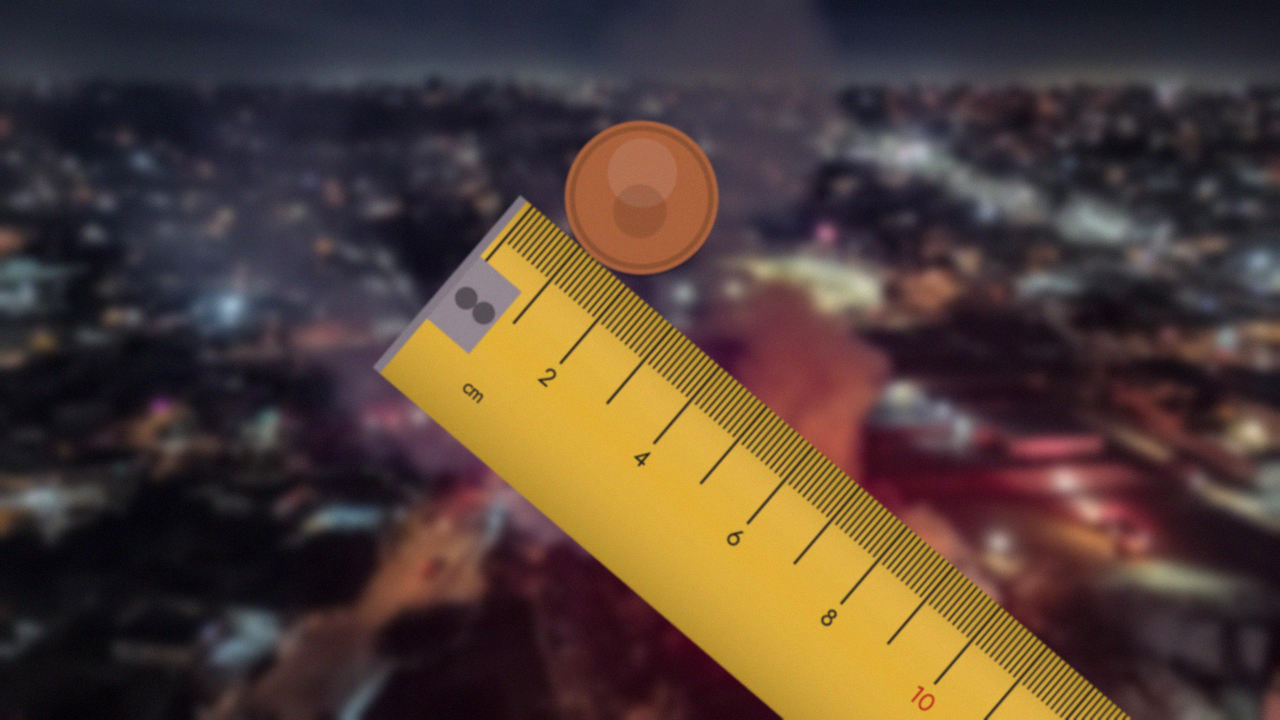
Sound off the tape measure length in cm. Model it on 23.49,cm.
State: 2.5,cm
